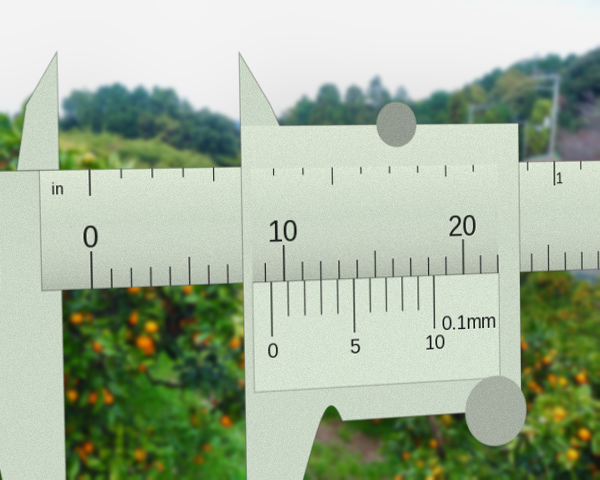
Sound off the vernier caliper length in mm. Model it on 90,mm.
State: 9.3,mm
